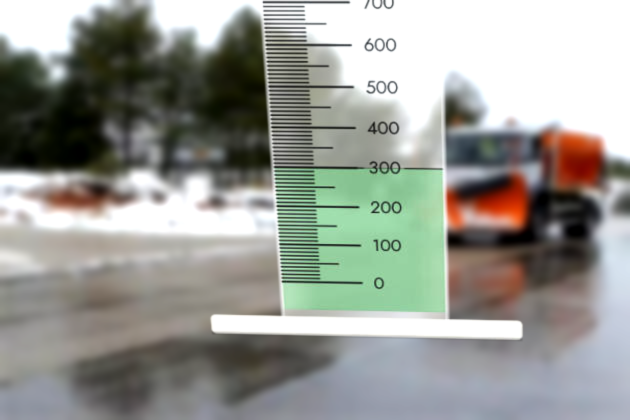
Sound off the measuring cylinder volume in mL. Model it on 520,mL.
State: 300,mL
